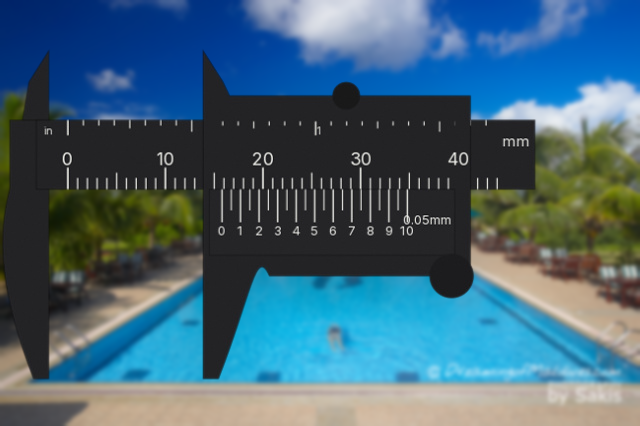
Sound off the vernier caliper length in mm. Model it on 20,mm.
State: 15.8,mm
